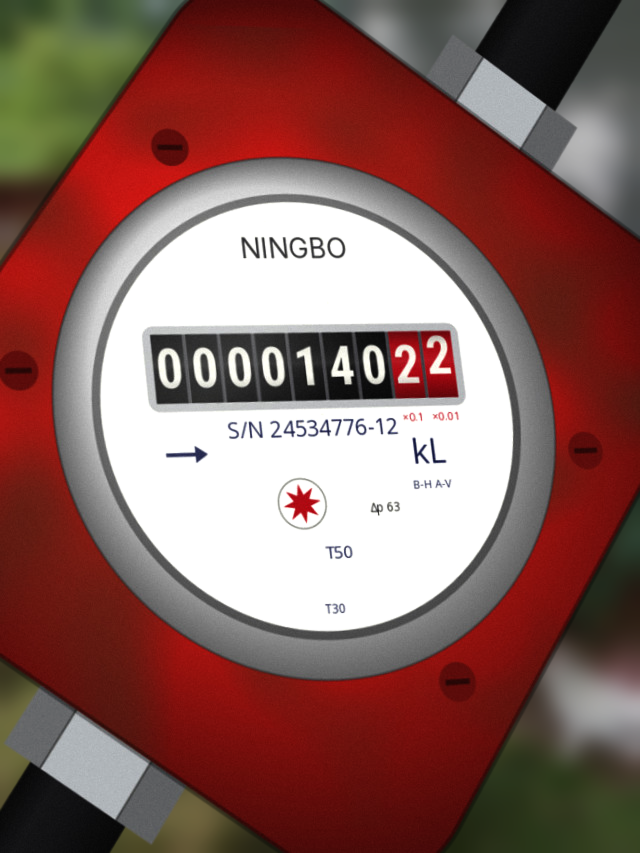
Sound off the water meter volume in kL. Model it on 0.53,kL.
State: 140.22,kL
